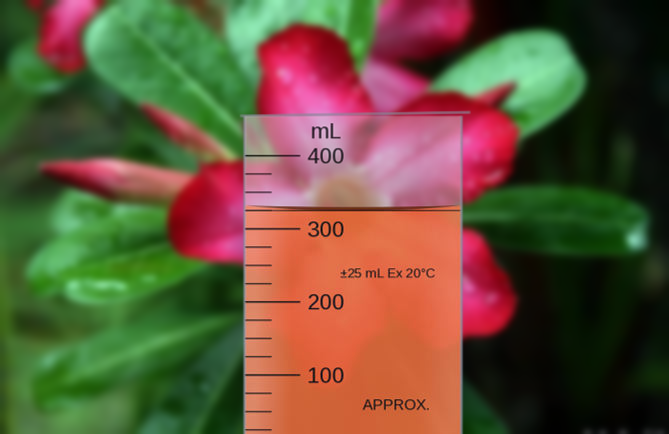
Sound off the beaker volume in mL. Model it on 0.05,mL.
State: 325,mL
